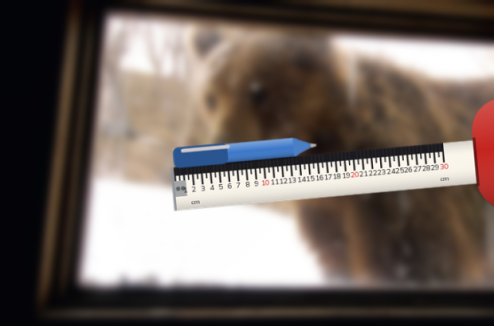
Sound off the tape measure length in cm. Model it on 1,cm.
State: 16,cm
